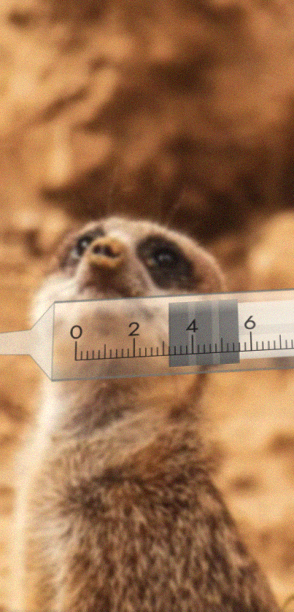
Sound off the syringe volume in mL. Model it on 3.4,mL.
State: 3.2,mL
